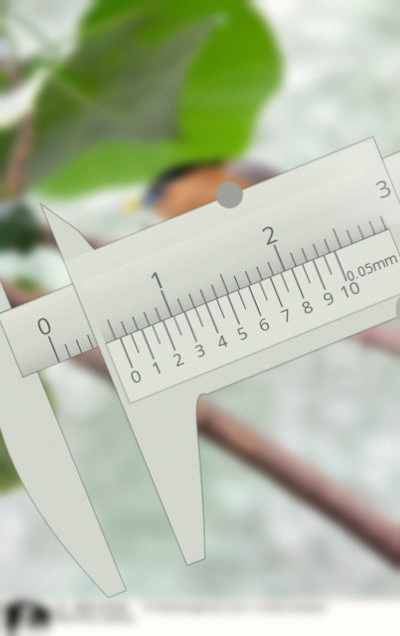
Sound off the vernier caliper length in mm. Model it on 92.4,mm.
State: 5.4,mm
